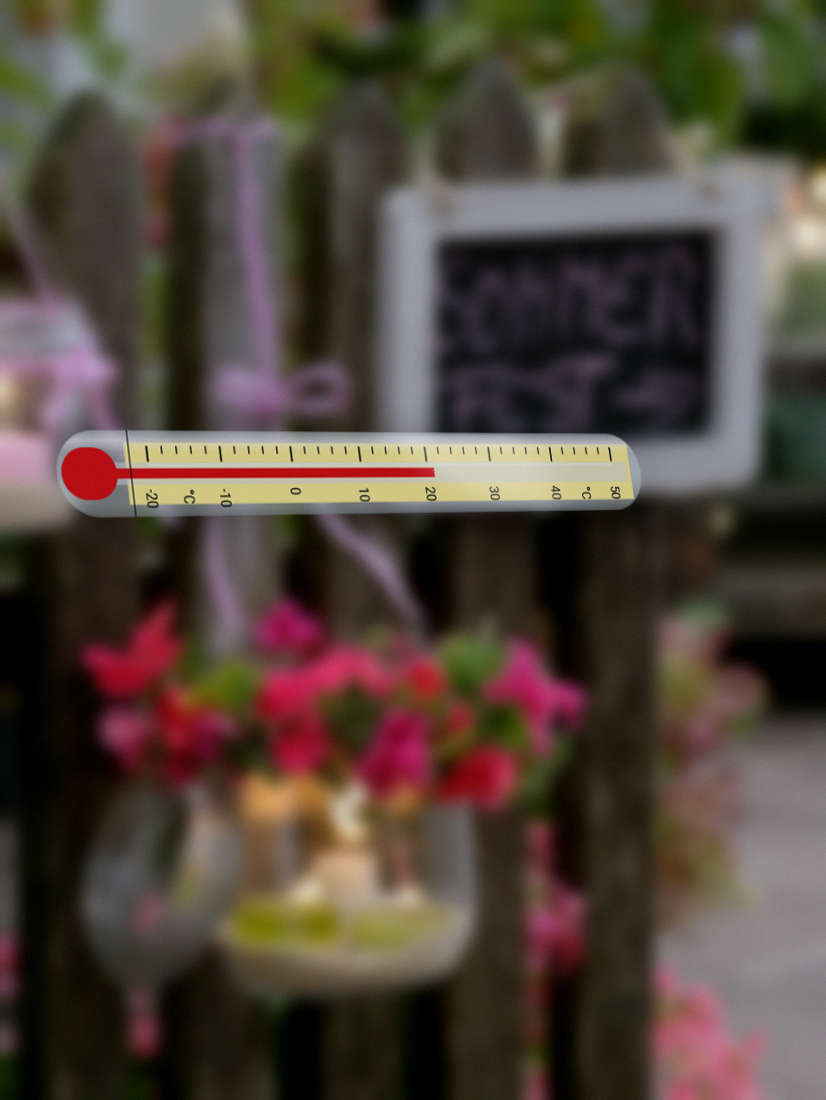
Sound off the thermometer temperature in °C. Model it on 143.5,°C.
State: 21,°C
